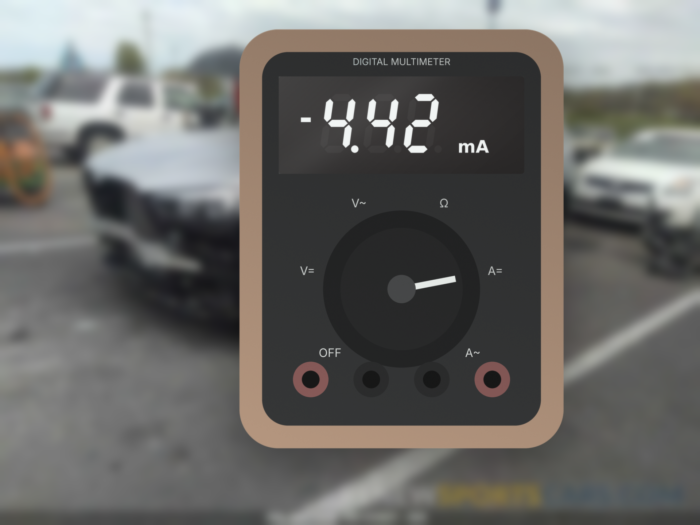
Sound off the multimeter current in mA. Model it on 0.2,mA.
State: -4.42,mA
